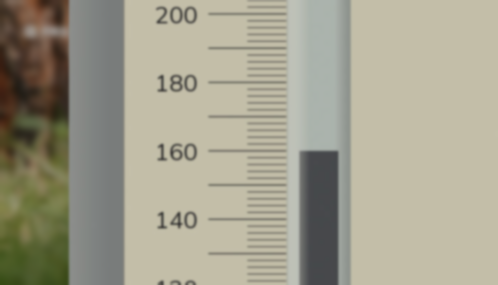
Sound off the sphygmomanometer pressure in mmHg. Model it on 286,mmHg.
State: 160,mmHg
